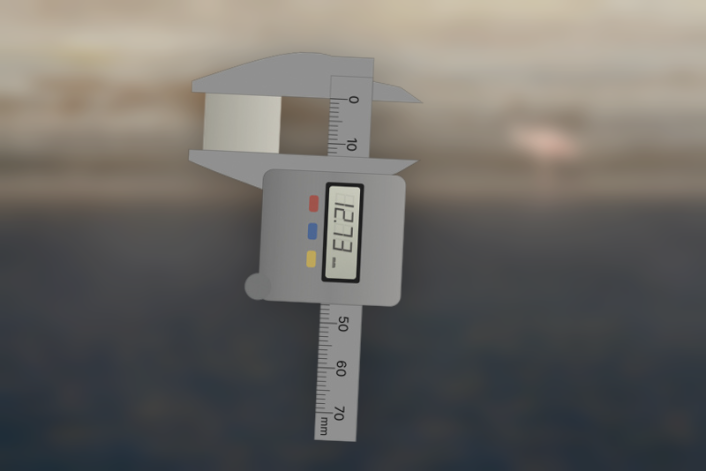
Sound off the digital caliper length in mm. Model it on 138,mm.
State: 12.73,mm
